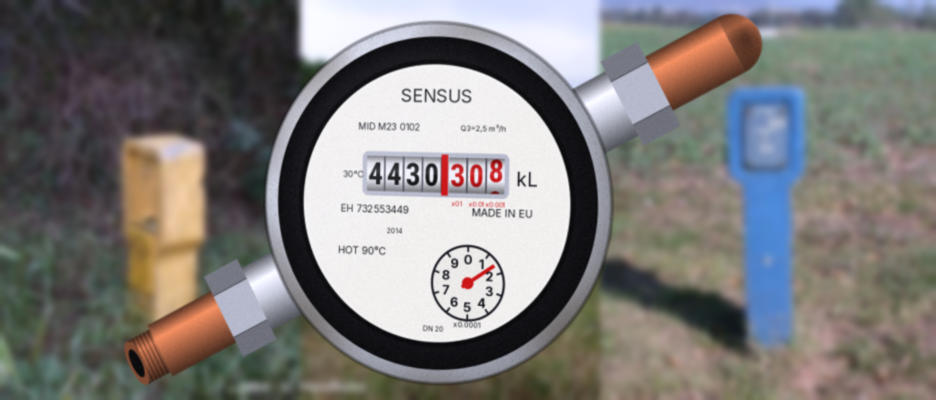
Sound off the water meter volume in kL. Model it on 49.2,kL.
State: 4430.3081,kL
